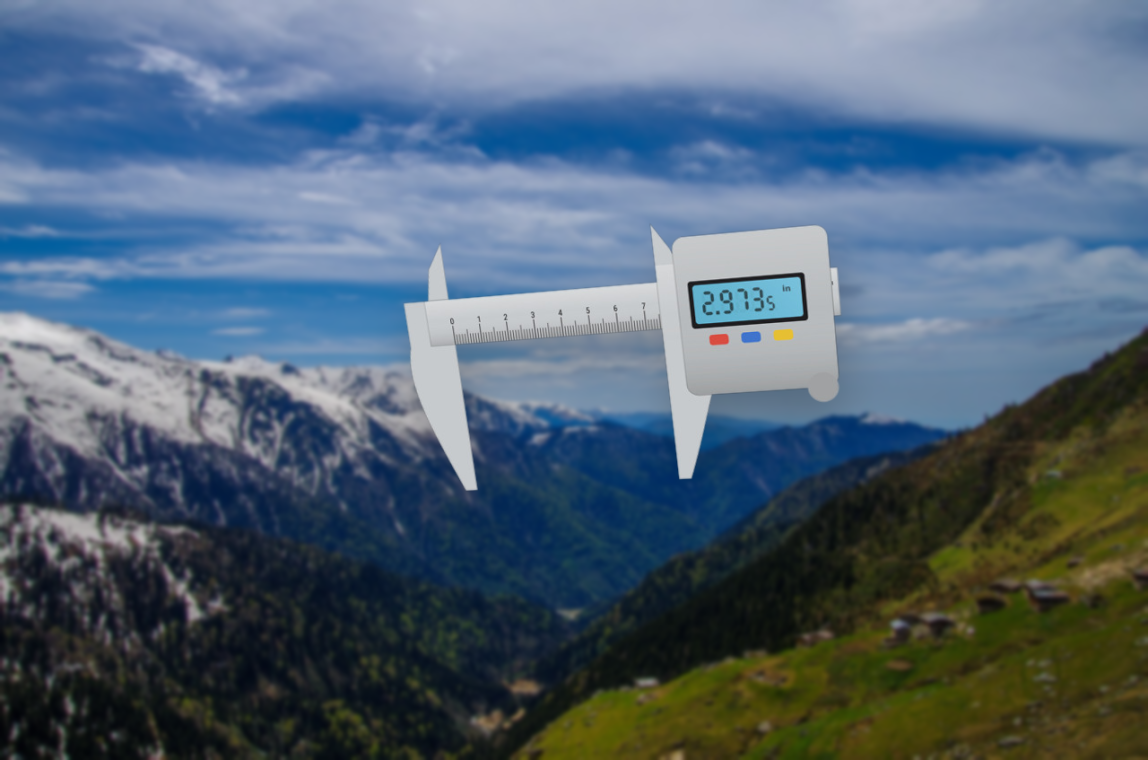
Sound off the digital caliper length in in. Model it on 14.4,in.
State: 2.9735,in
